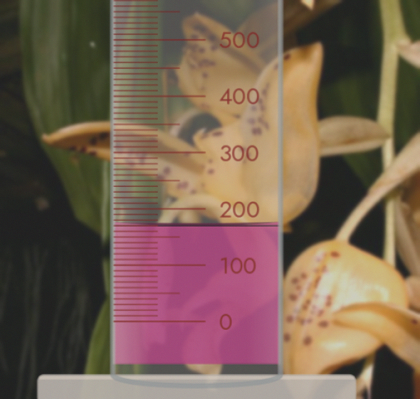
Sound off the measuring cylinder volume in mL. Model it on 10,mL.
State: 170,mL
